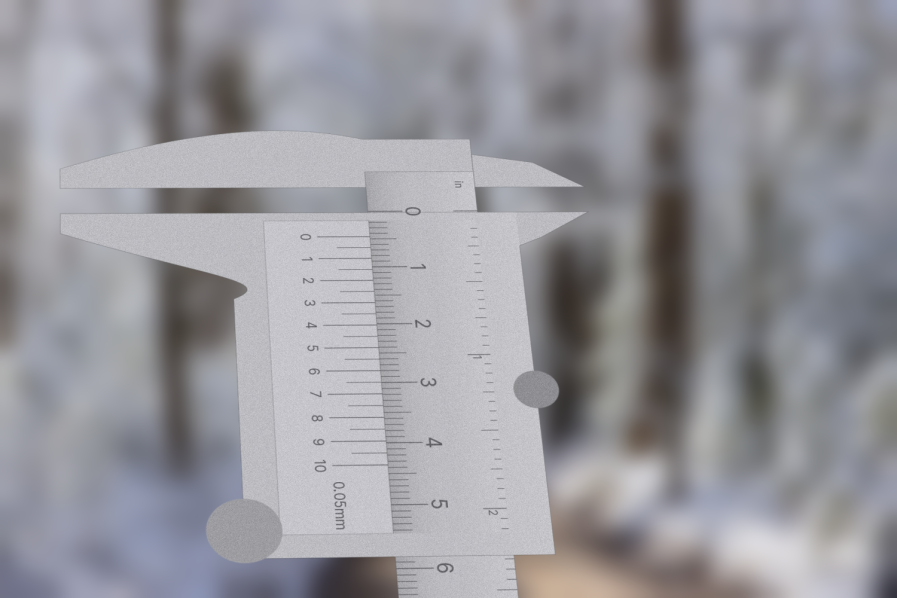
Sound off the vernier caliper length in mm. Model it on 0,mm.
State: 4.6,mm
